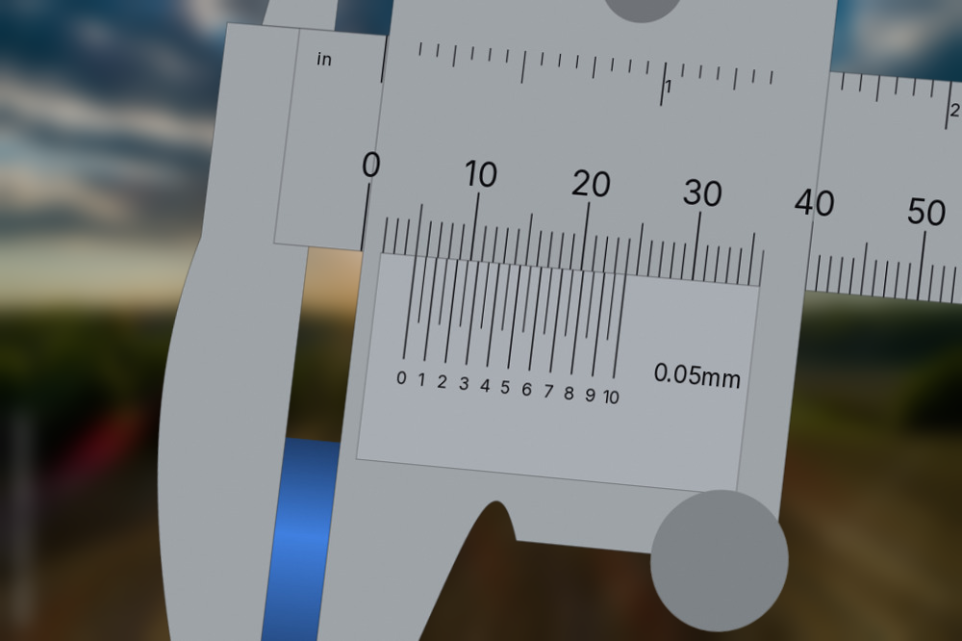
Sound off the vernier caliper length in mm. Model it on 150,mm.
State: 5.0,mm
